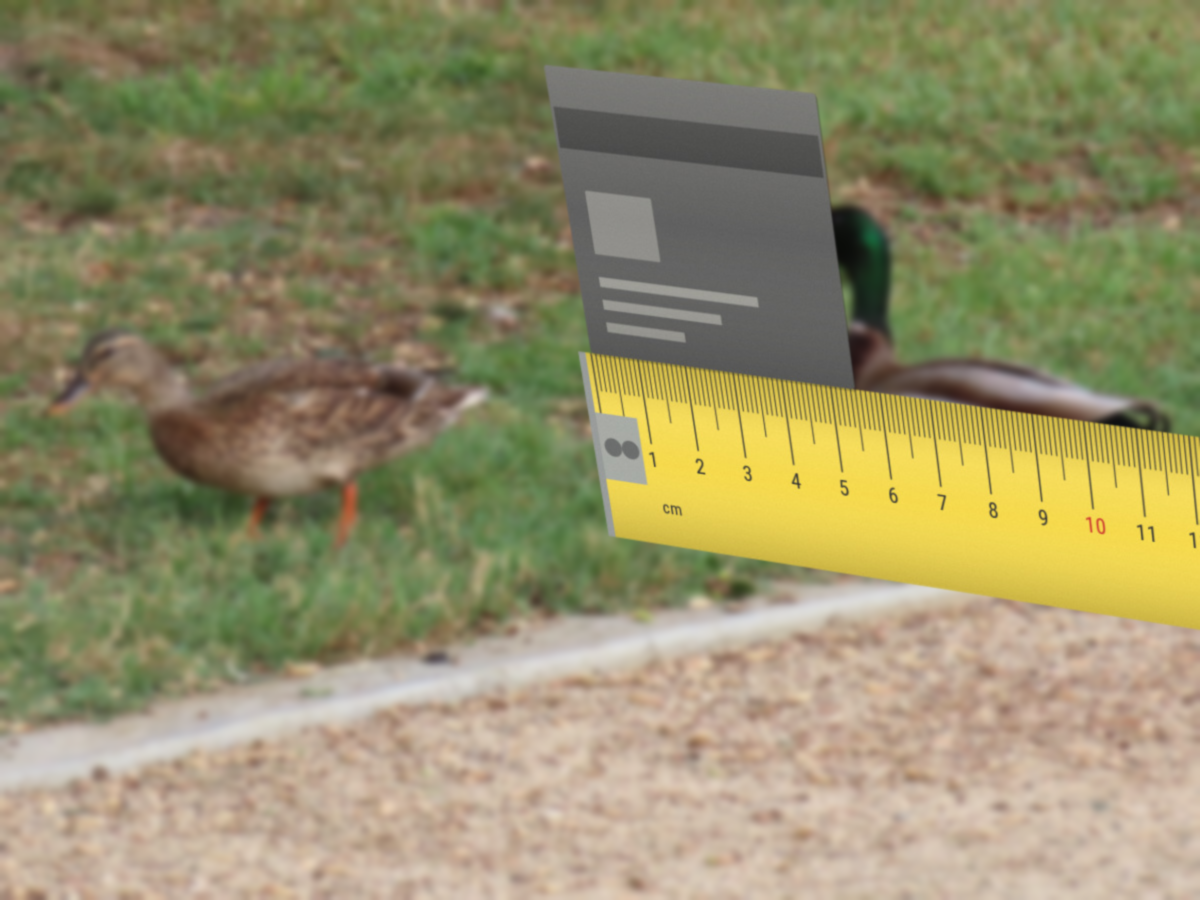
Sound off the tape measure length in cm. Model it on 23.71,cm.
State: 5.5,cm
